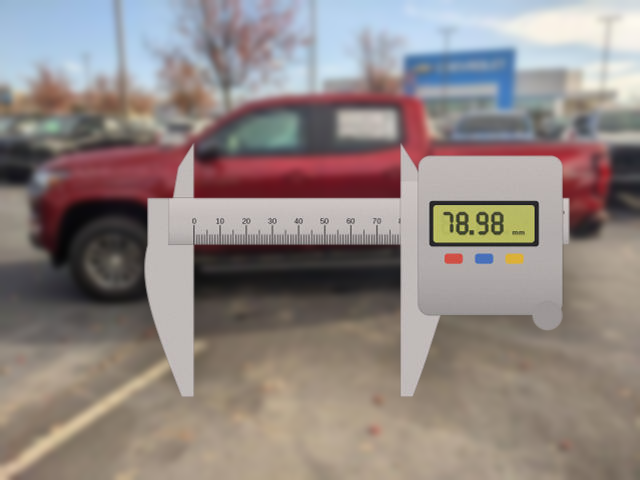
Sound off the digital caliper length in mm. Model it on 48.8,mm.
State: 78.98,mm
